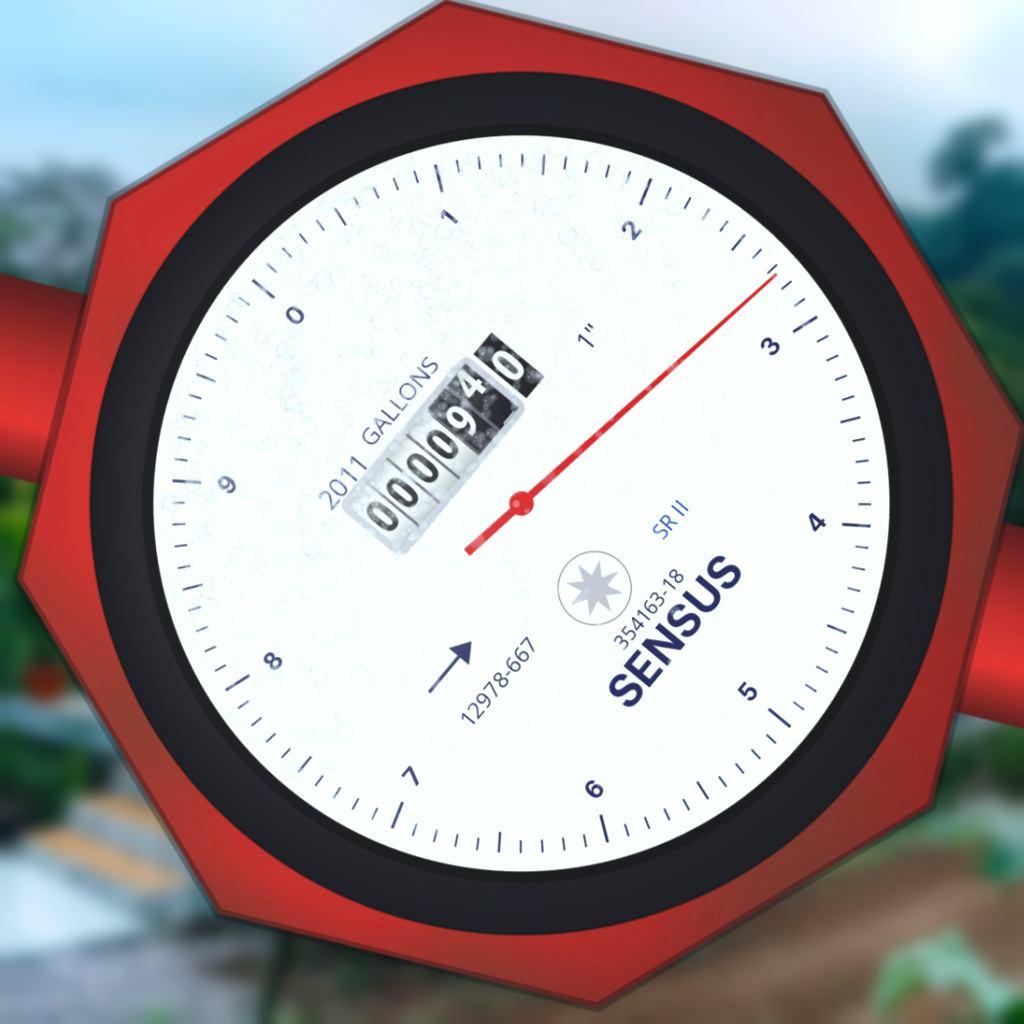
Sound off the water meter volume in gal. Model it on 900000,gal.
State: 942.7,gal
